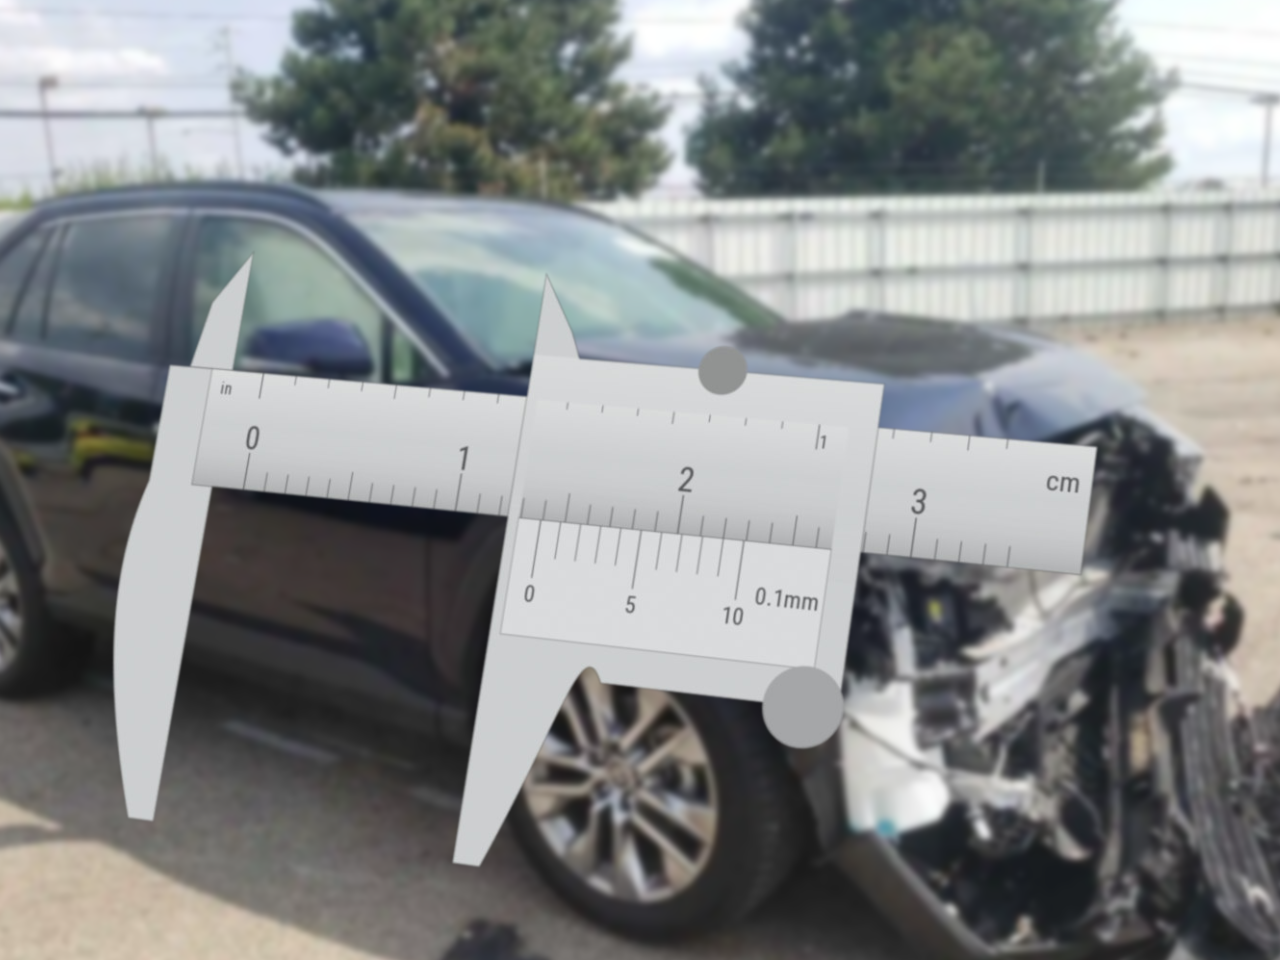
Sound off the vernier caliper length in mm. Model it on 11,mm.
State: 13.9,mm
